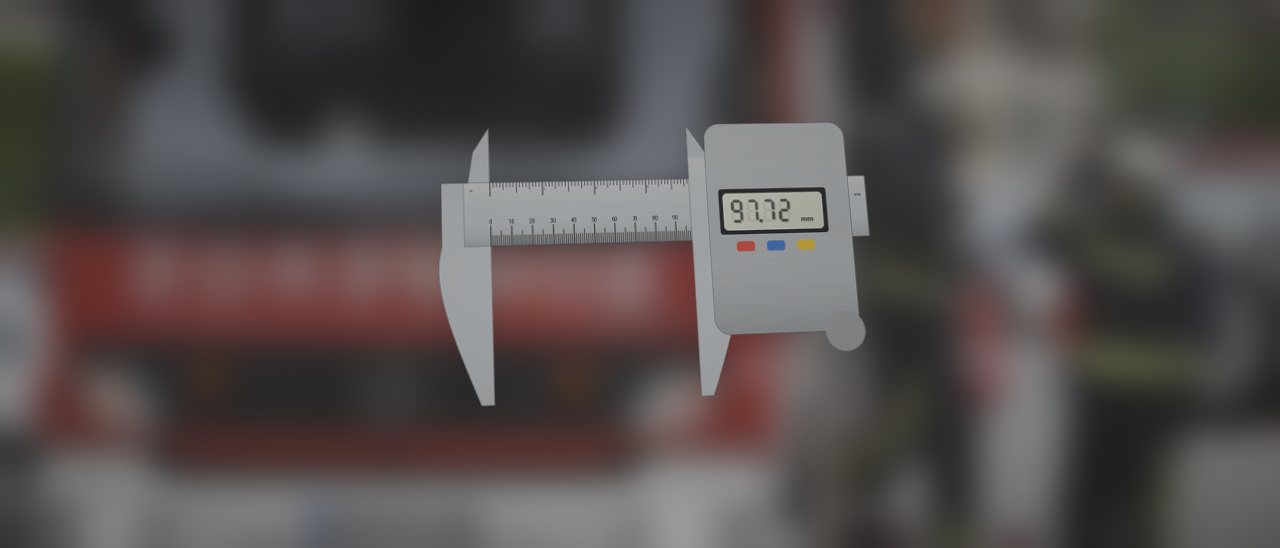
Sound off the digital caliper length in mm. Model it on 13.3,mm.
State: 97.72,mm
